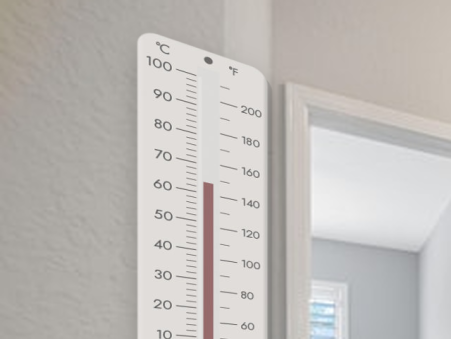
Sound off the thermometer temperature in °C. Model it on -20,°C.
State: 64,°C
